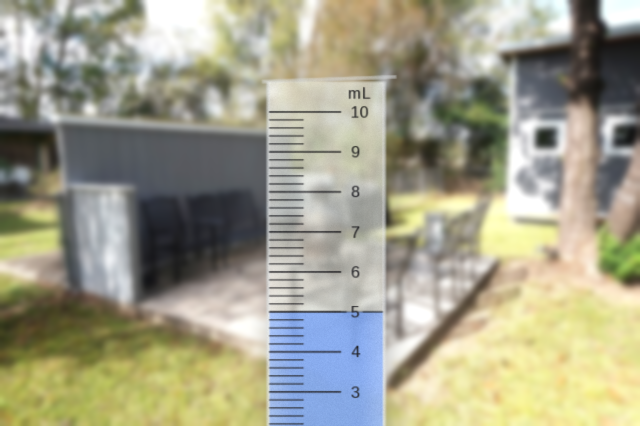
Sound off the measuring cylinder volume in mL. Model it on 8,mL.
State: 5,mL
